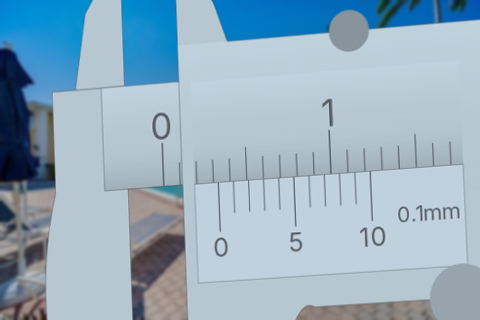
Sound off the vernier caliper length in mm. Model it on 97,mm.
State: 3.3,mm
